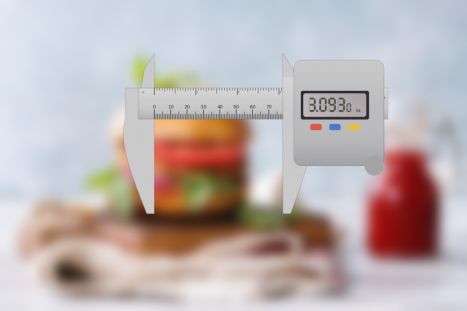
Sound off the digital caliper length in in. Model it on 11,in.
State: 3.0930,in
